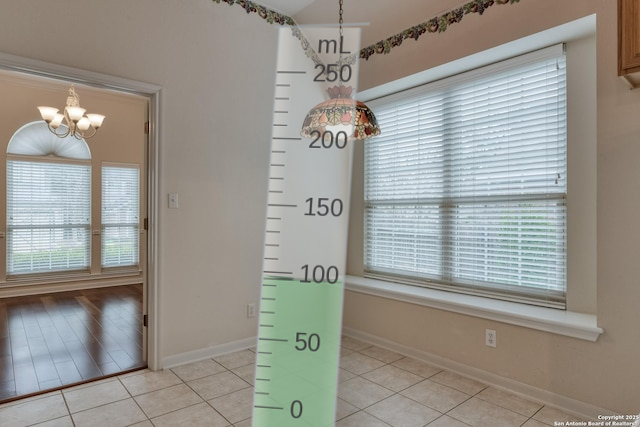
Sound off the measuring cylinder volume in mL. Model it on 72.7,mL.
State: 95,mL
